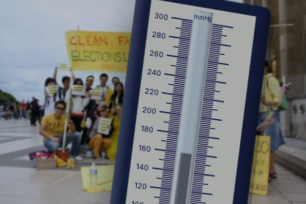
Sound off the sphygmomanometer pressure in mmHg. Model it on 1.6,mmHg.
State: 160,mmHg
